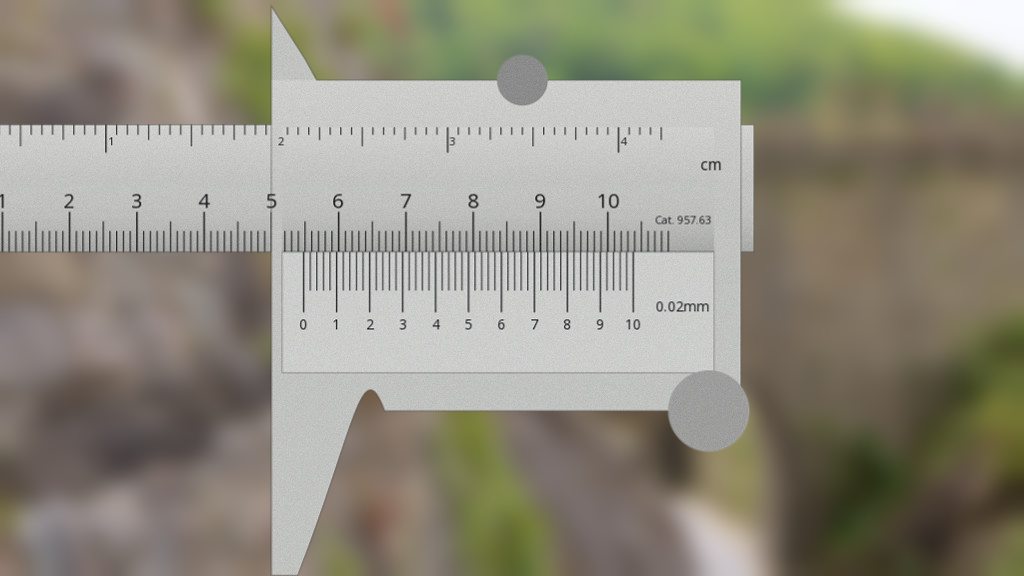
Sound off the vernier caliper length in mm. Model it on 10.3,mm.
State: 54.8,mm
